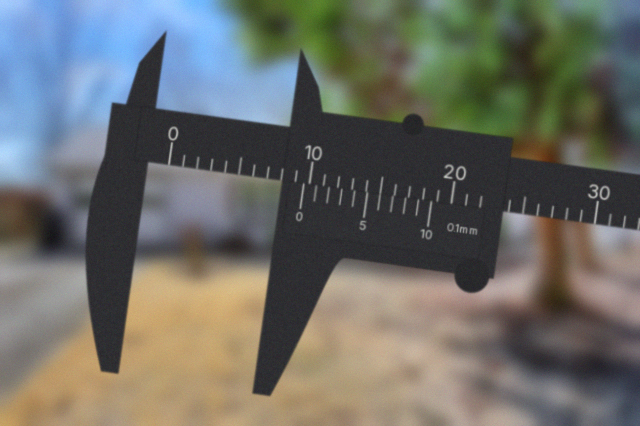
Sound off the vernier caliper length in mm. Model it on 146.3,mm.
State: 9.6,mm
